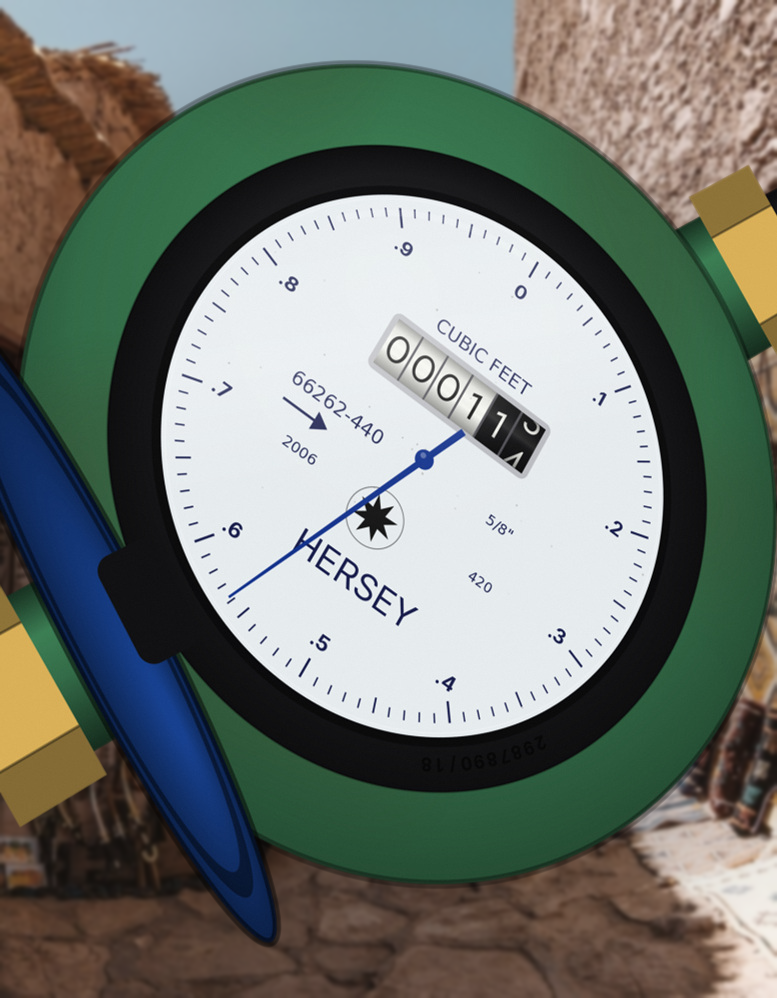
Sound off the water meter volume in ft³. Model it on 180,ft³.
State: 113.56,ft³
